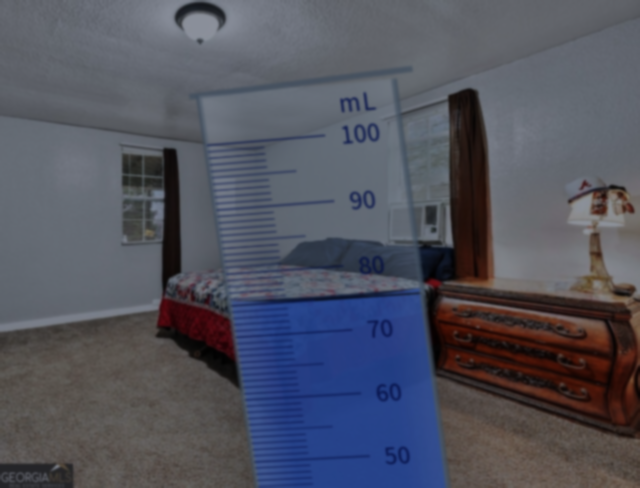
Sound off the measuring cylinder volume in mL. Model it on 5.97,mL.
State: 75,mL
